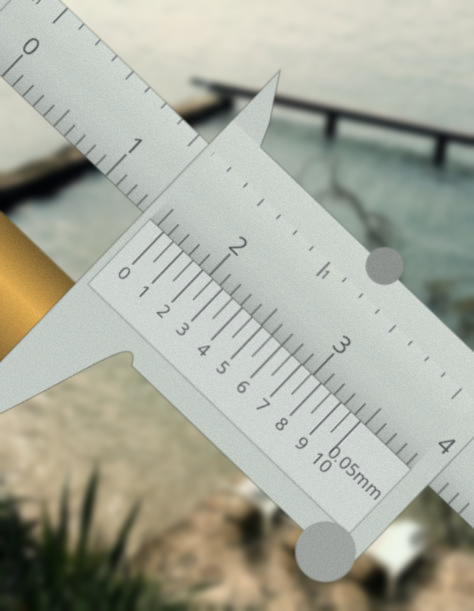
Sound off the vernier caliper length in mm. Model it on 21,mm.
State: 15.6,mm
